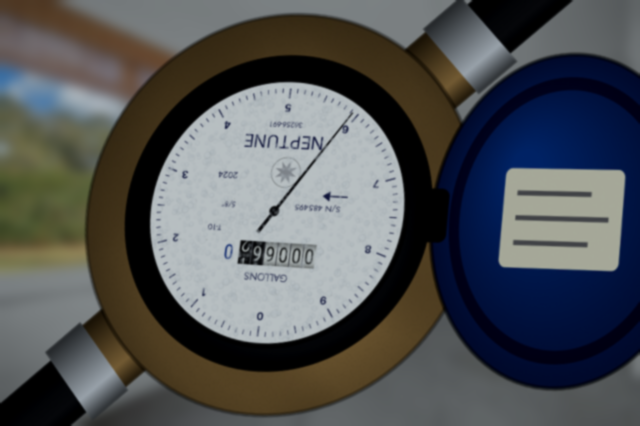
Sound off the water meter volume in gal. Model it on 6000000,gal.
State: 6615.9,gal
